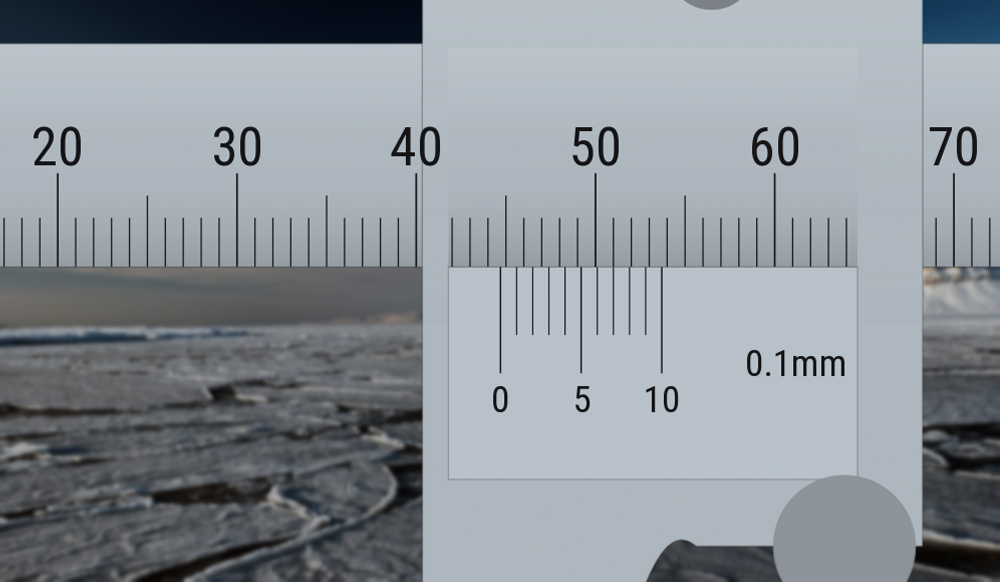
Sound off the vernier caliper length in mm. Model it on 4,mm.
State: 44.7,mm
